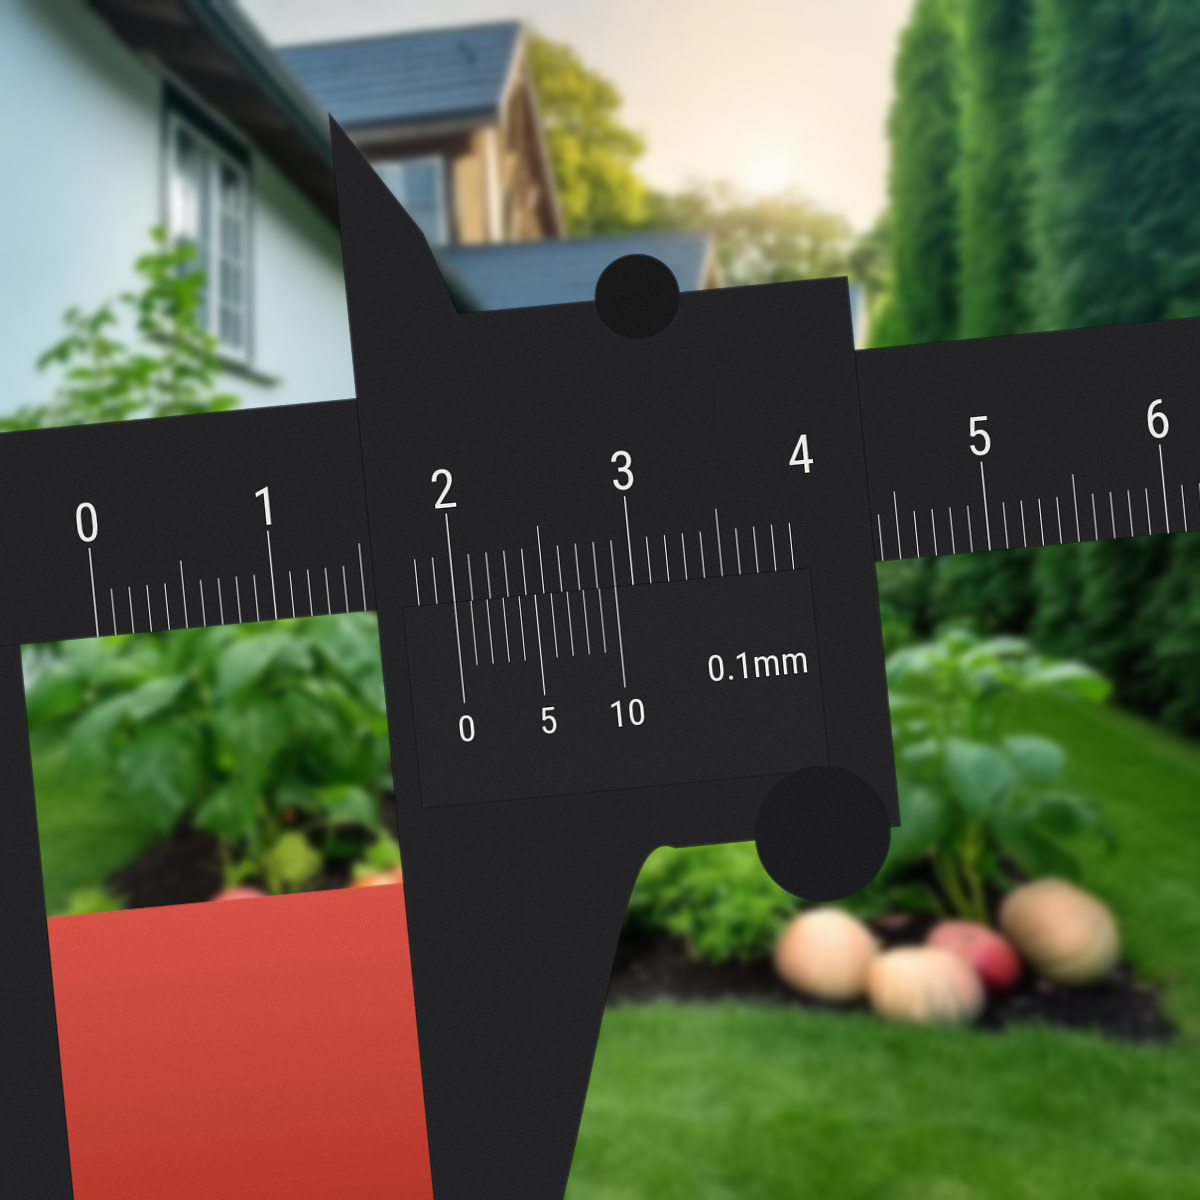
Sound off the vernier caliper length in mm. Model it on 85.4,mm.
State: 20.0,mm
